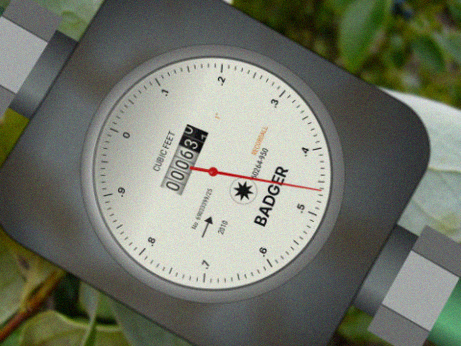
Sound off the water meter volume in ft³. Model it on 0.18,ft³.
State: 630.46,ft³
